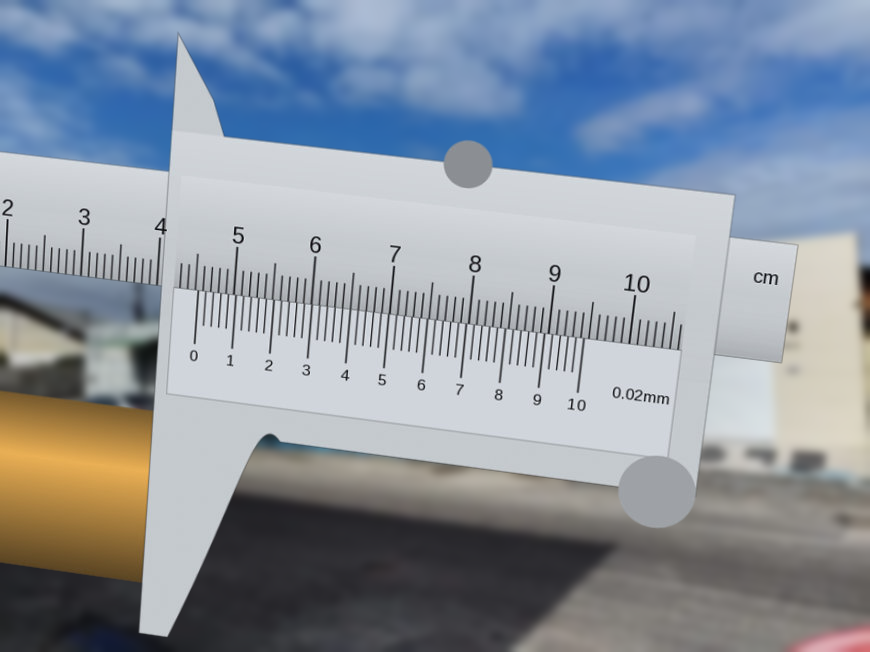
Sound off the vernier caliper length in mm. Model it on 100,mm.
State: 45.4,mm
